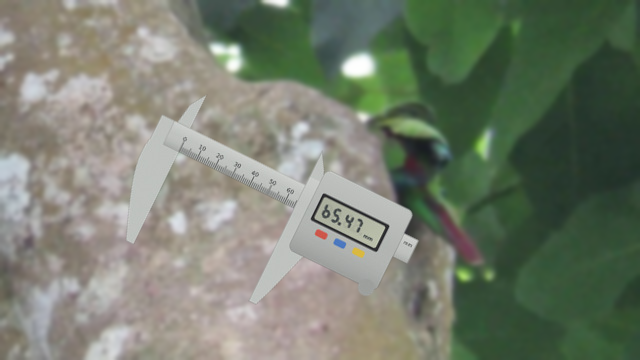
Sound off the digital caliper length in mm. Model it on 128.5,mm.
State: 65.47,mm
